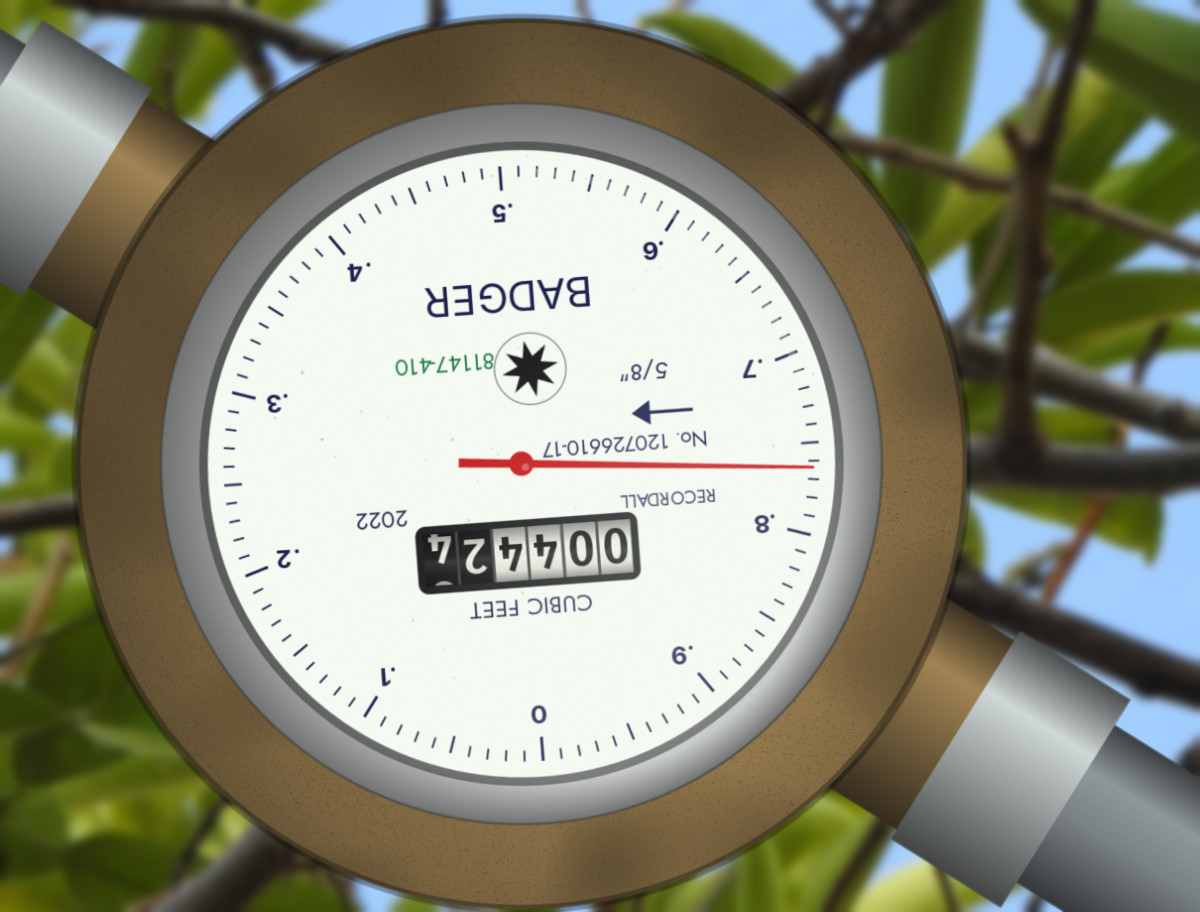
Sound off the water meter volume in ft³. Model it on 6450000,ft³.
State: 4423.76,ft³
